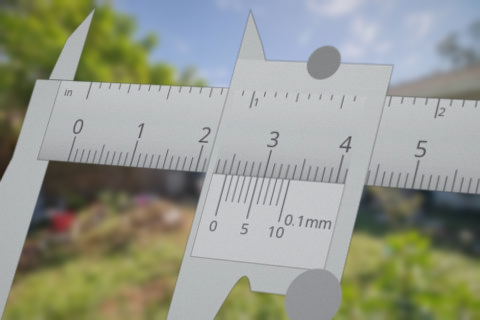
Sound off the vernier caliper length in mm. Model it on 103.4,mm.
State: 24.6,mm
